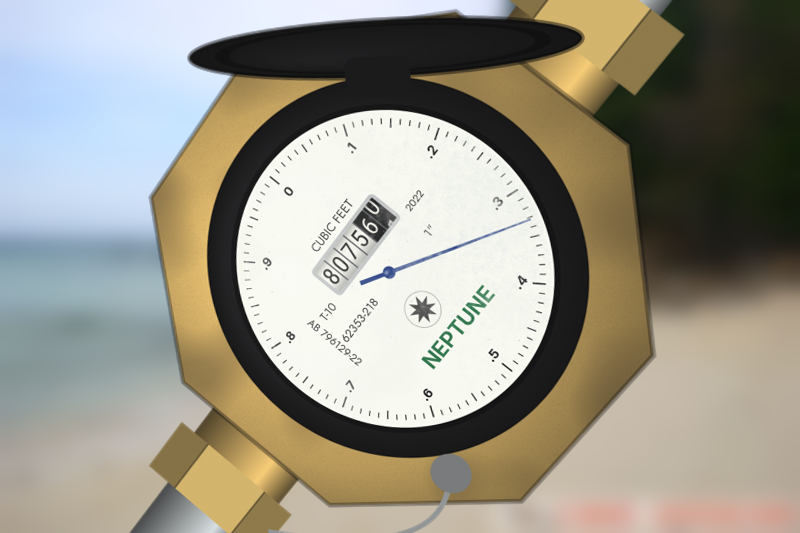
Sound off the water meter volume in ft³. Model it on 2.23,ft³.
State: 807560.33,ft³
